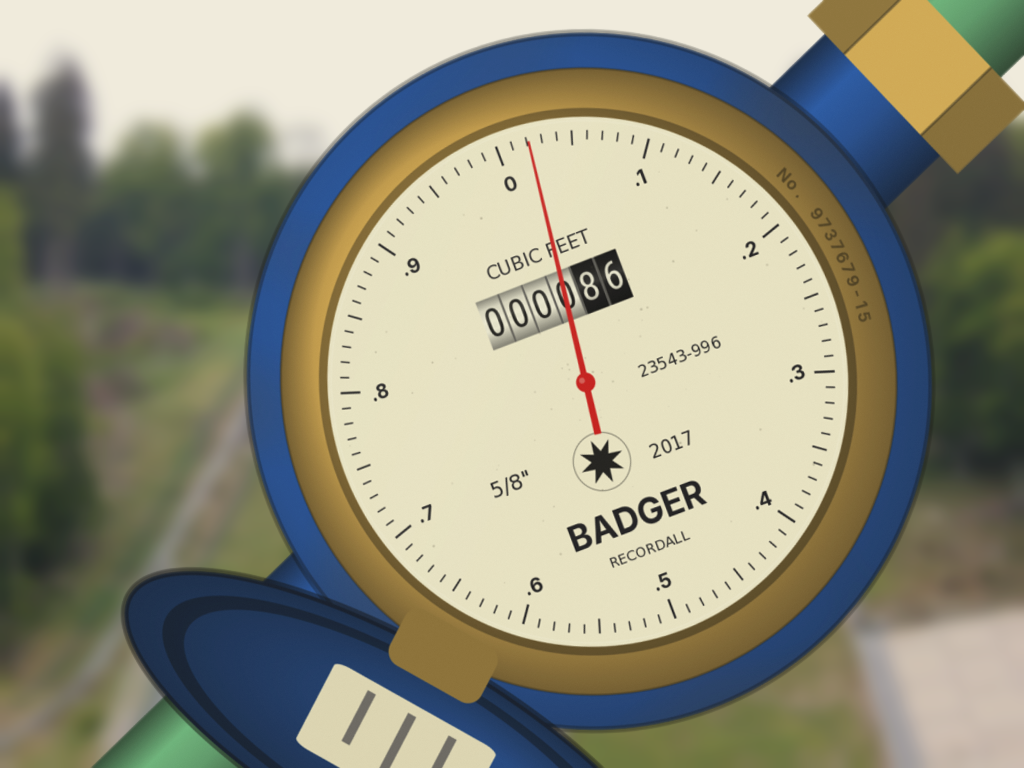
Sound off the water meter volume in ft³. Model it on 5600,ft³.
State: 86.02,ft³
